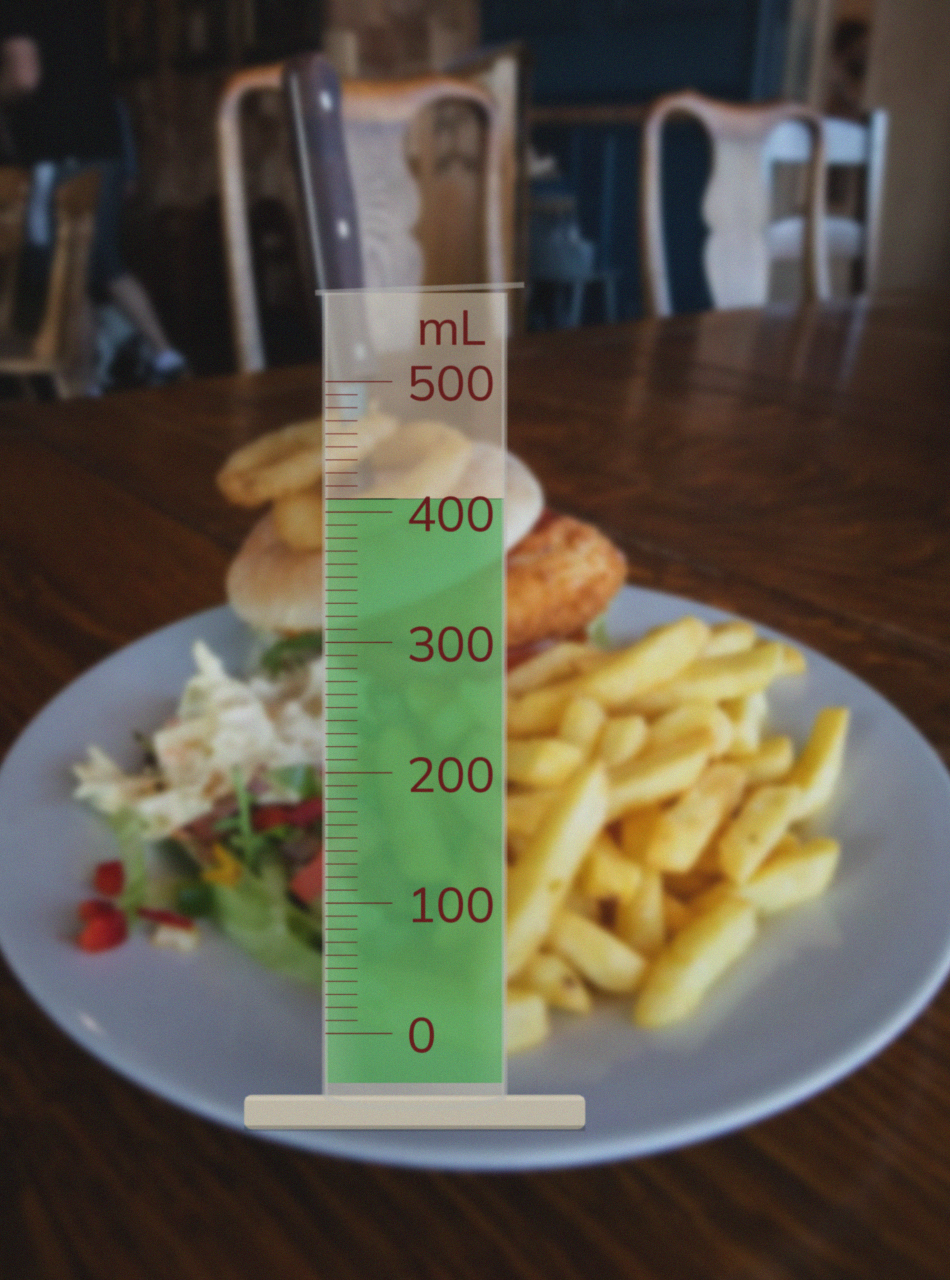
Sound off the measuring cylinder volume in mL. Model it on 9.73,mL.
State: 410,mL
